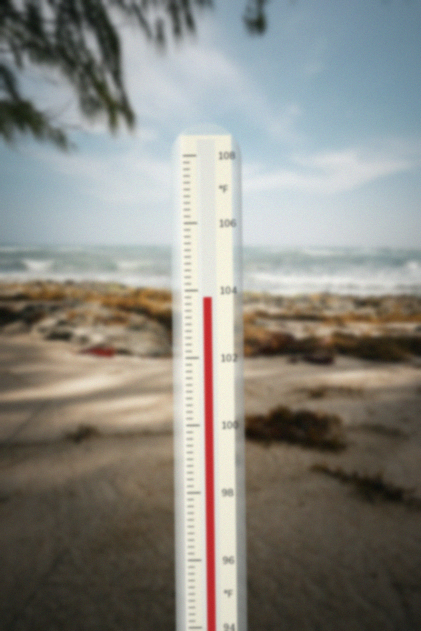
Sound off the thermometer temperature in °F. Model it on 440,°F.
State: 103.8,°F
